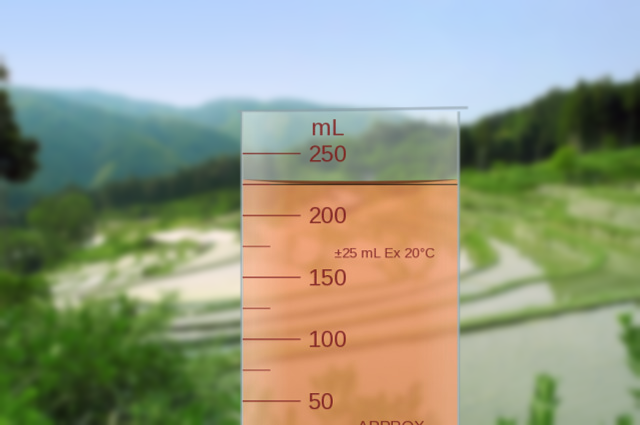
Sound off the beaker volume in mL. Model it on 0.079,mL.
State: 225,mL
